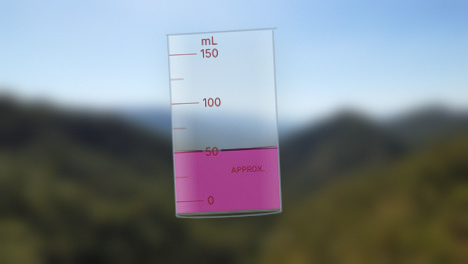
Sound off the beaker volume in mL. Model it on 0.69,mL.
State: 50,mL
